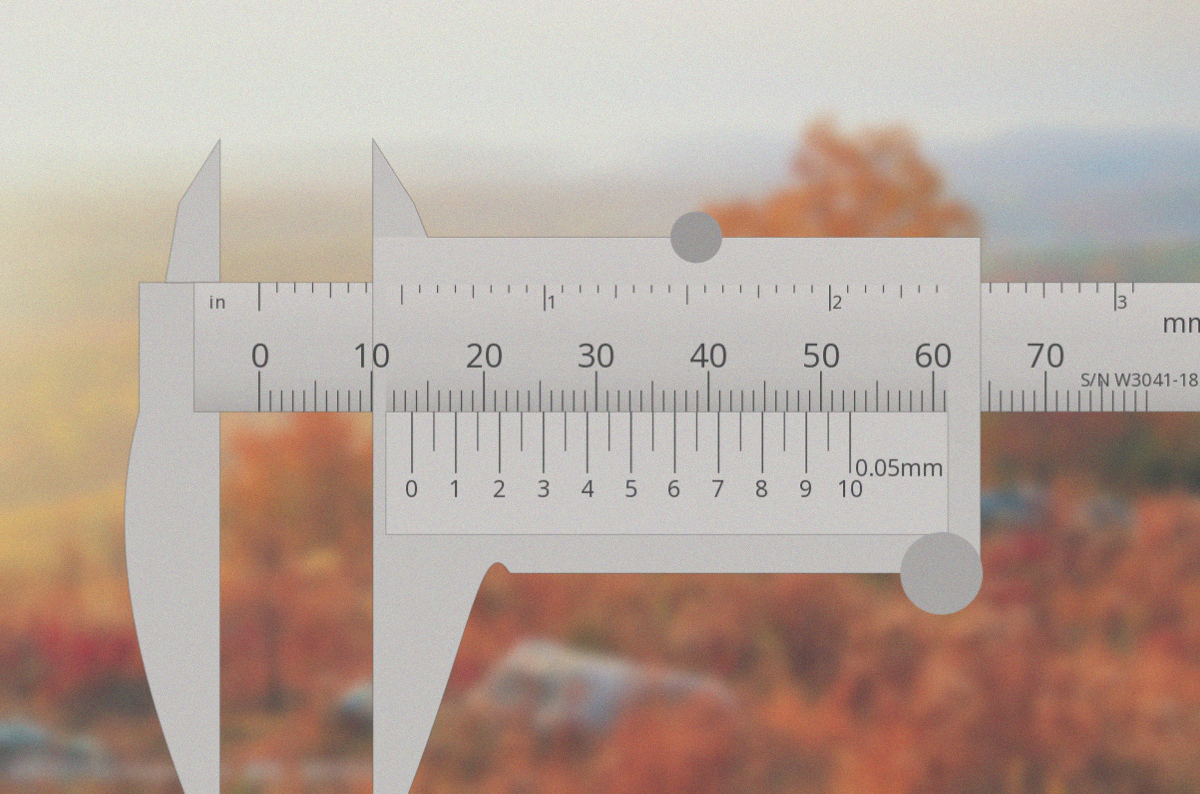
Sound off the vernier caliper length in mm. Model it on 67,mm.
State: 13.6,mm
